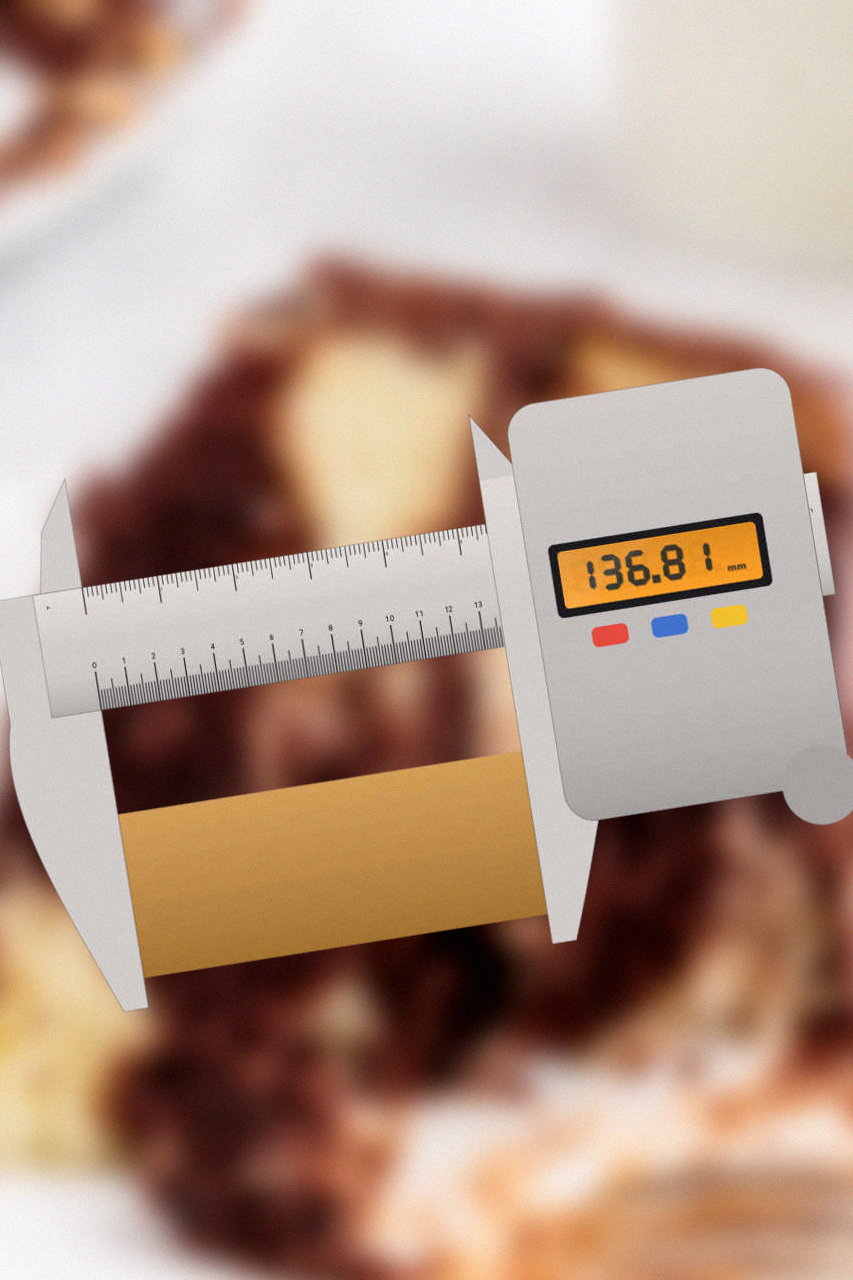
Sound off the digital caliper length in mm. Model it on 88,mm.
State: 136.81,mm
